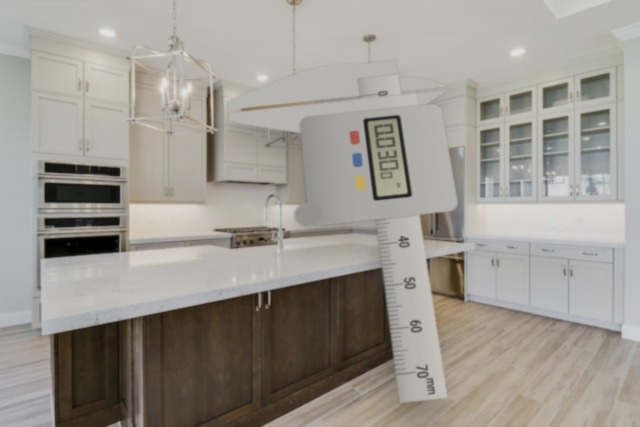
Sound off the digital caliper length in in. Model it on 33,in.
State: 0.0300,in
